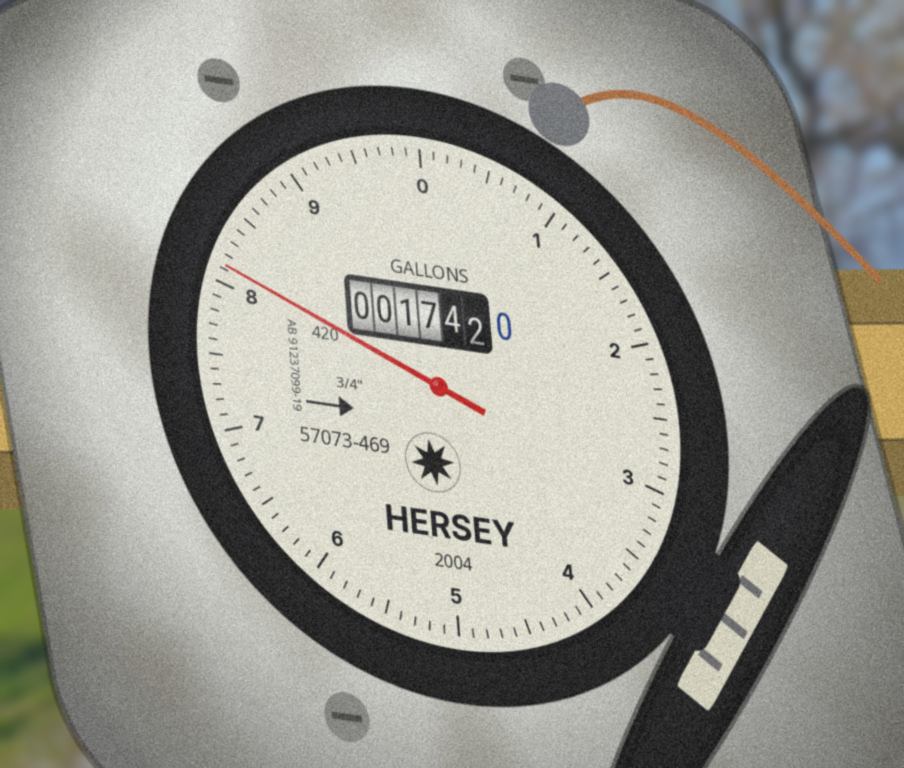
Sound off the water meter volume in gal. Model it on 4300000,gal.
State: 17418.1,gal
